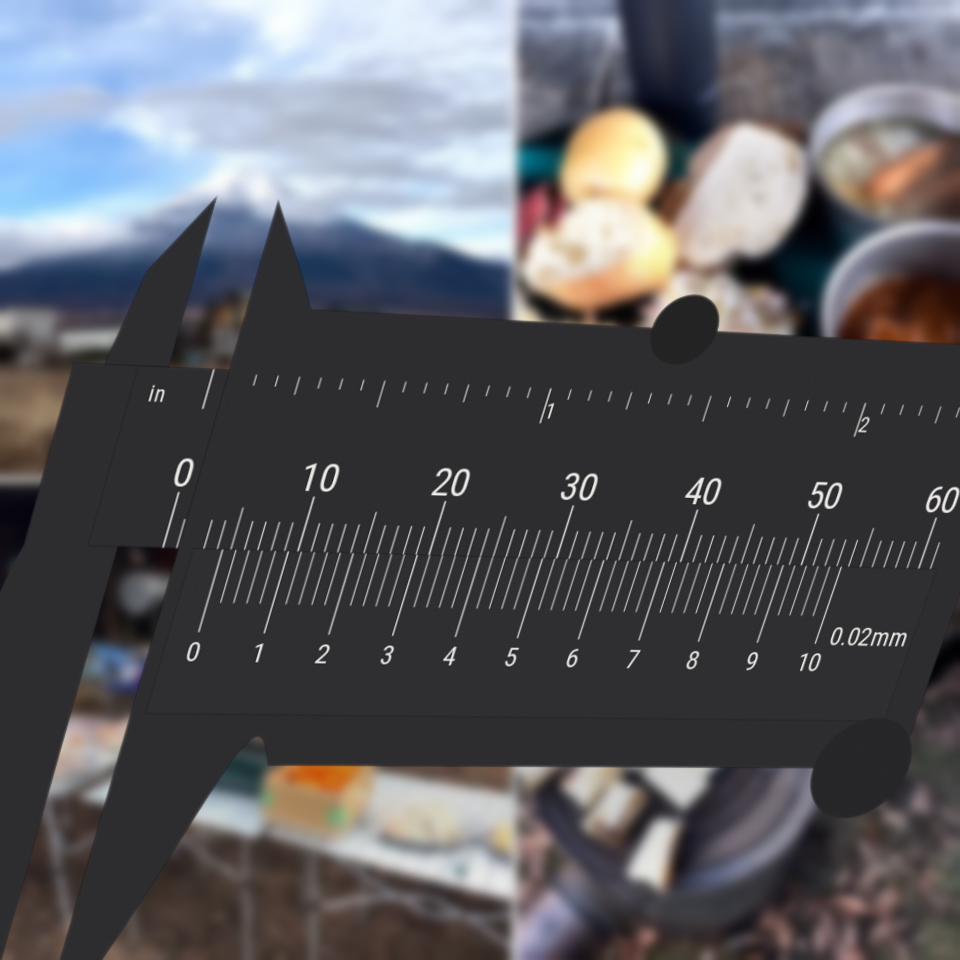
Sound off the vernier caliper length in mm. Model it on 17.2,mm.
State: 4.4,mm
